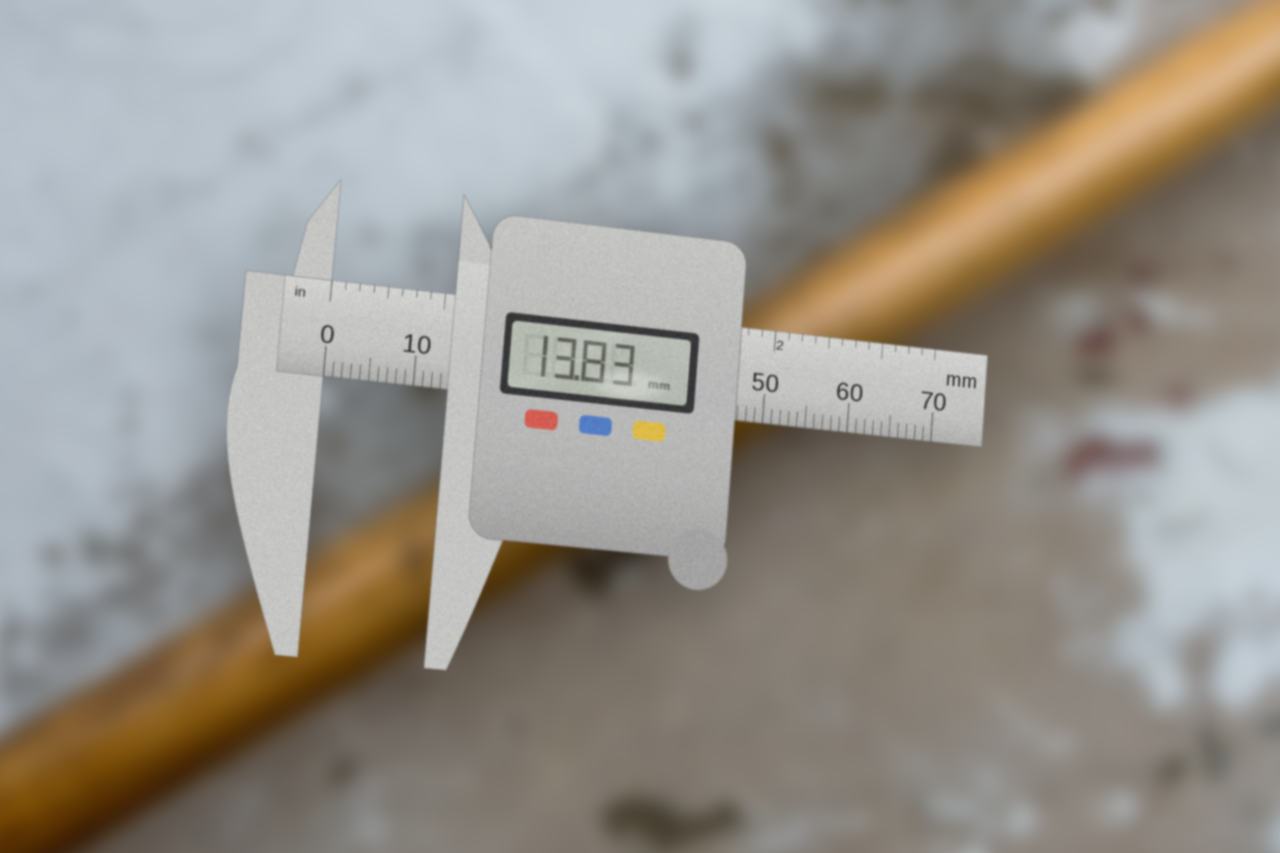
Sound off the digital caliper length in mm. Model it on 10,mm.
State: 13.83,mm
